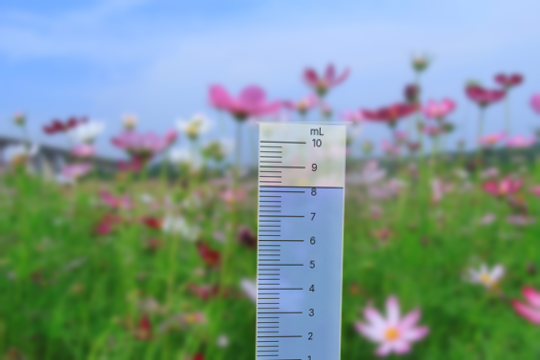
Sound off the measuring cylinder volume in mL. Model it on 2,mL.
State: 8.2,mL
